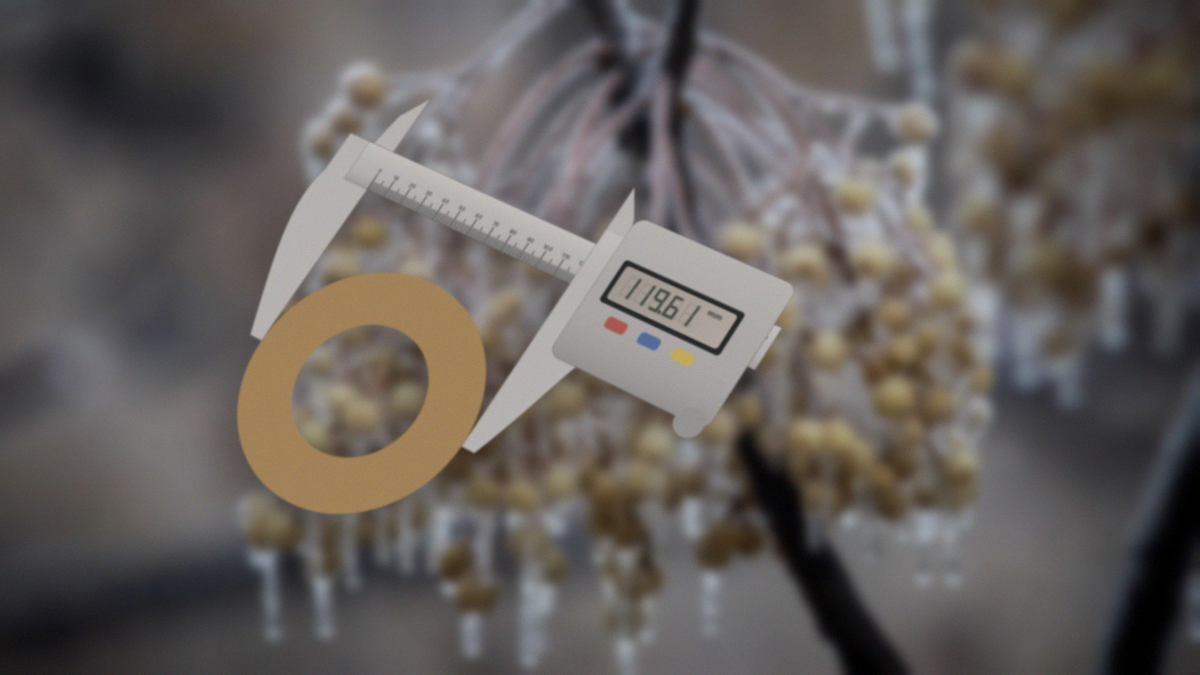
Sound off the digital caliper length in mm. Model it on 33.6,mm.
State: 119.61,mm
